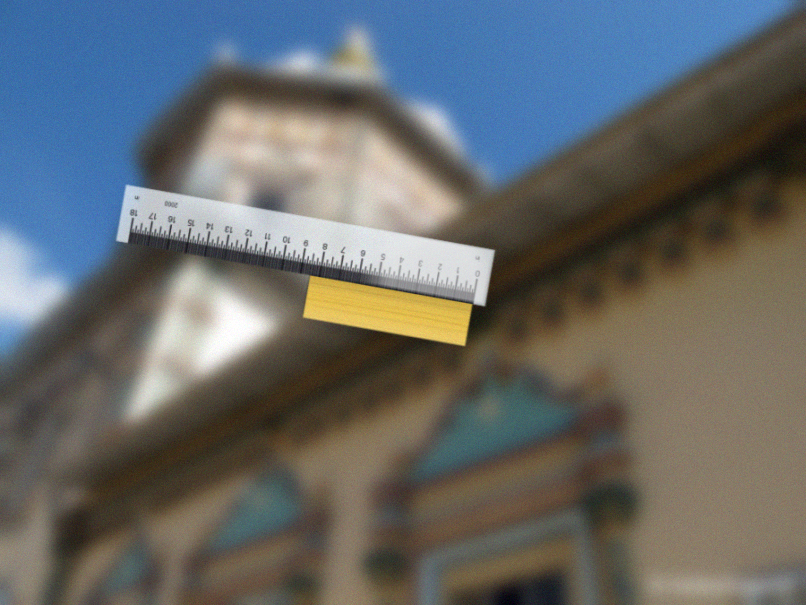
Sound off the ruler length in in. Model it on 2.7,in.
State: 8.5,in
